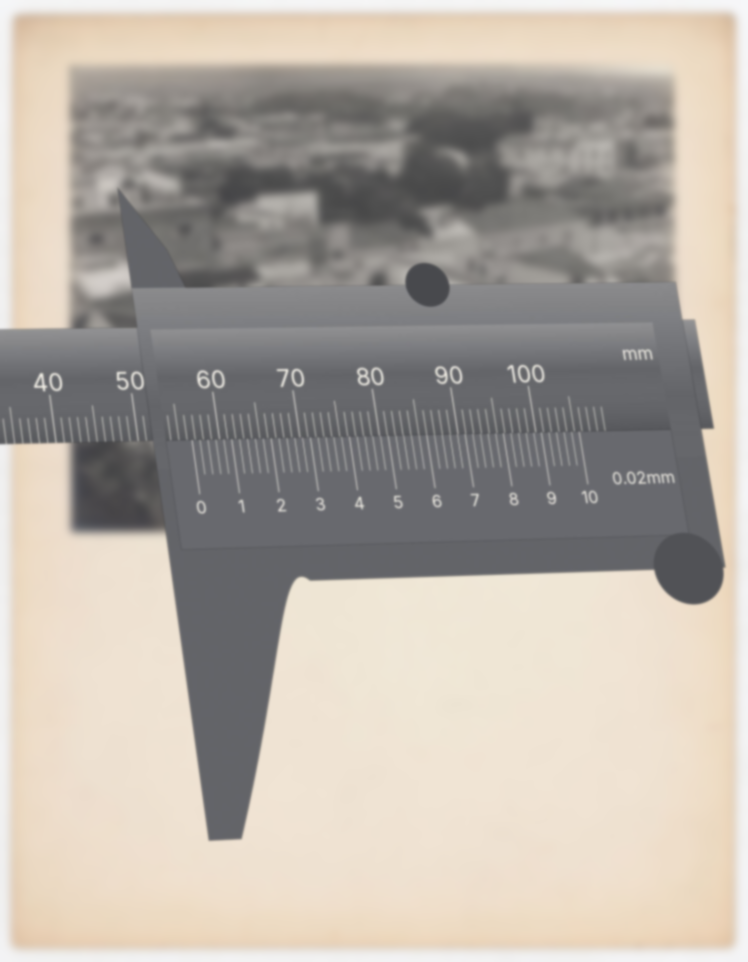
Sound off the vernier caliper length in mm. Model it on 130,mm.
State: 56.6,mm
